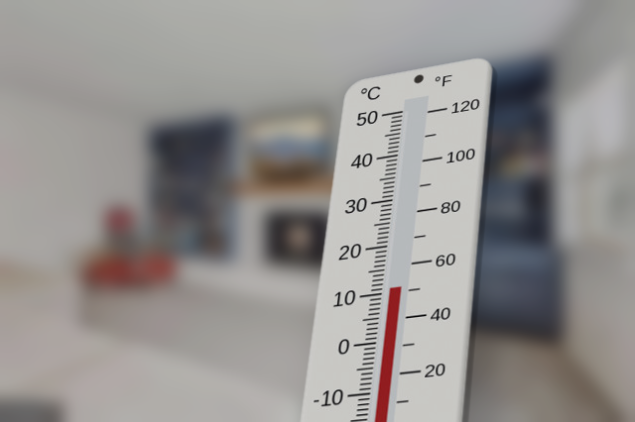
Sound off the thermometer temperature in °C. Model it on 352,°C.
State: 11,°C
